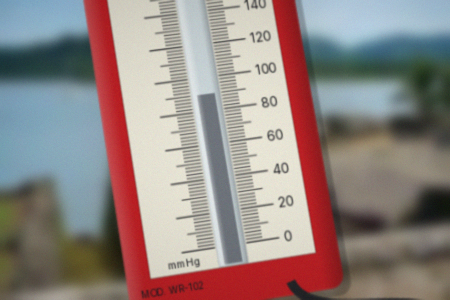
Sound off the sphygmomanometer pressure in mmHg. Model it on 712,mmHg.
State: 90,mmHg
